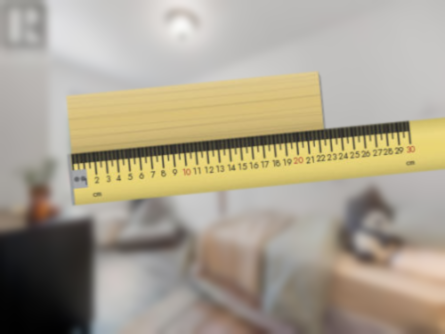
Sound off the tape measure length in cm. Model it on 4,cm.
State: 22.5,cm
